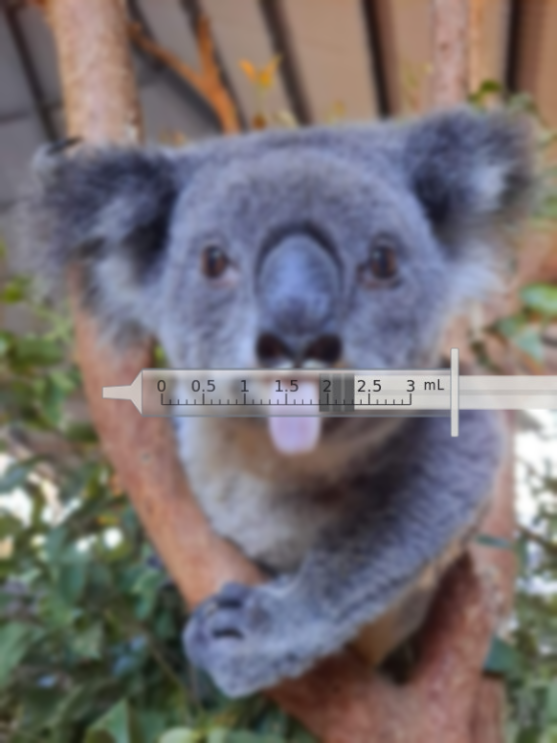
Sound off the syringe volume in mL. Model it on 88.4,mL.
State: 1.9,mL
